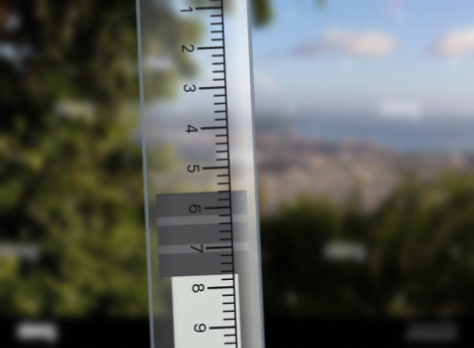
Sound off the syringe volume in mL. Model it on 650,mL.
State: 5.6,mL
